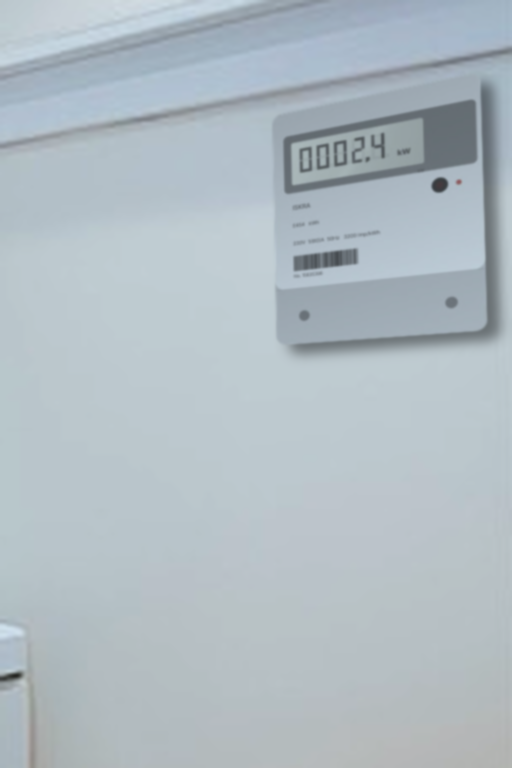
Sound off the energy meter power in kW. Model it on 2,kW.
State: 2.4,kW
